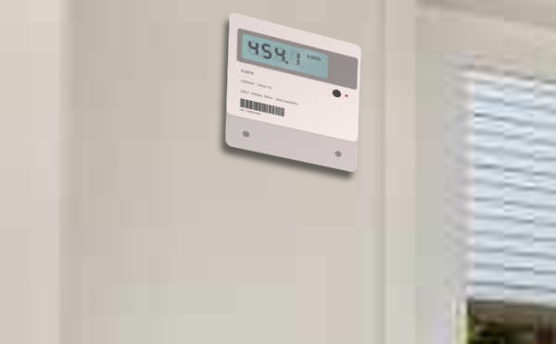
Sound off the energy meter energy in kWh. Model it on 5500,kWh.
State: 454.1,kWh
